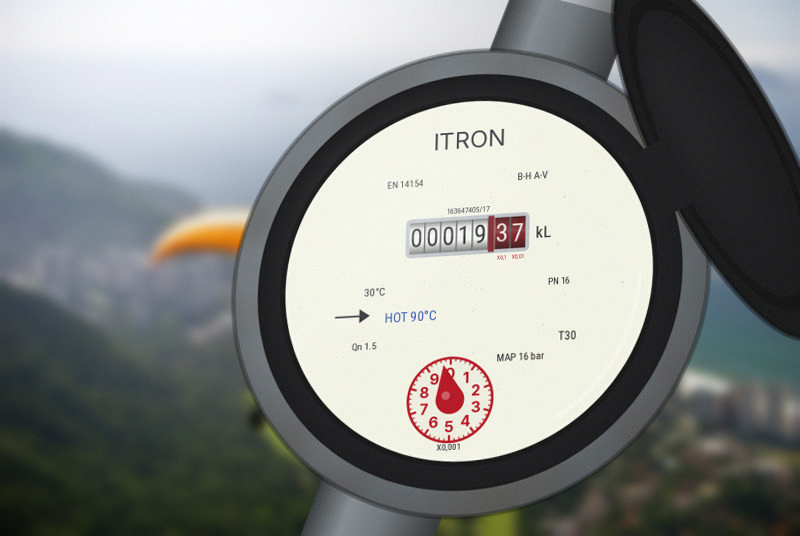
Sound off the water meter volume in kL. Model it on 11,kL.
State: 19.369,kL
